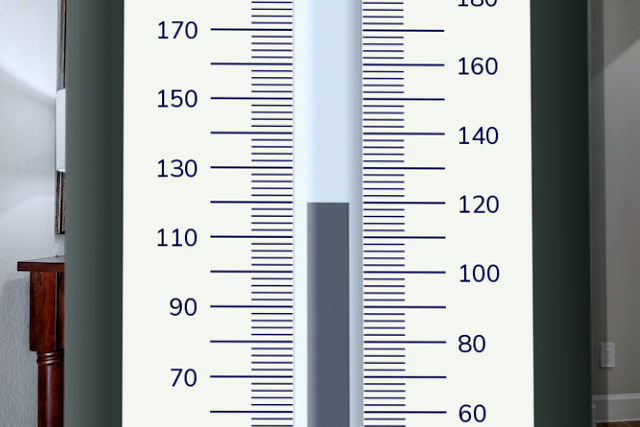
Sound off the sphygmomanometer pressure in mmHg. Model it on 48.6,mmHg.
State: 120,mmHg
